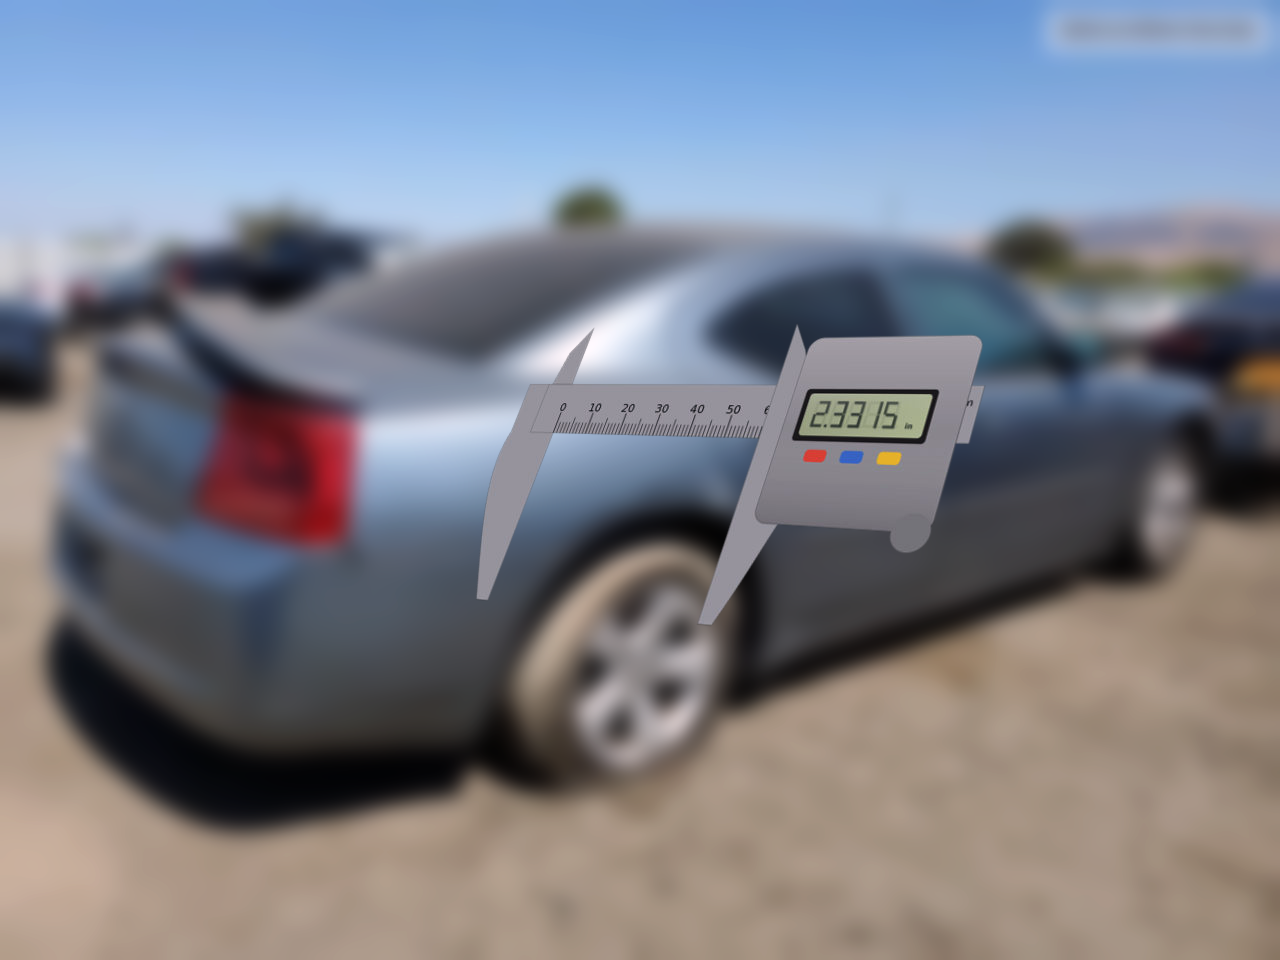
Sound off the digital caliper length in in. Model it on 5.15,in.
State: 2.3315,in
